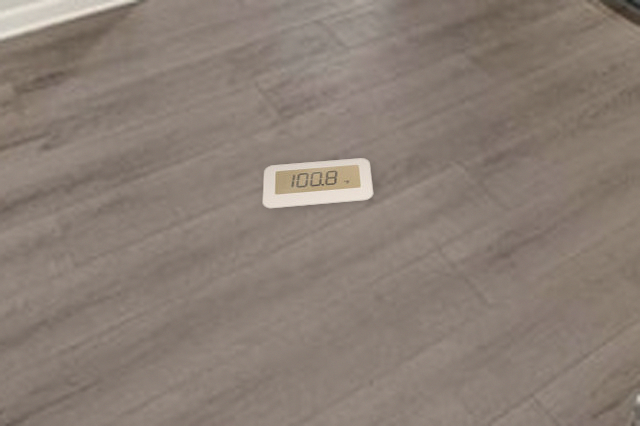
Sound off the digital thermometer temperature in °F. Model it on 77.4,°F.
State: 100.8,°F
